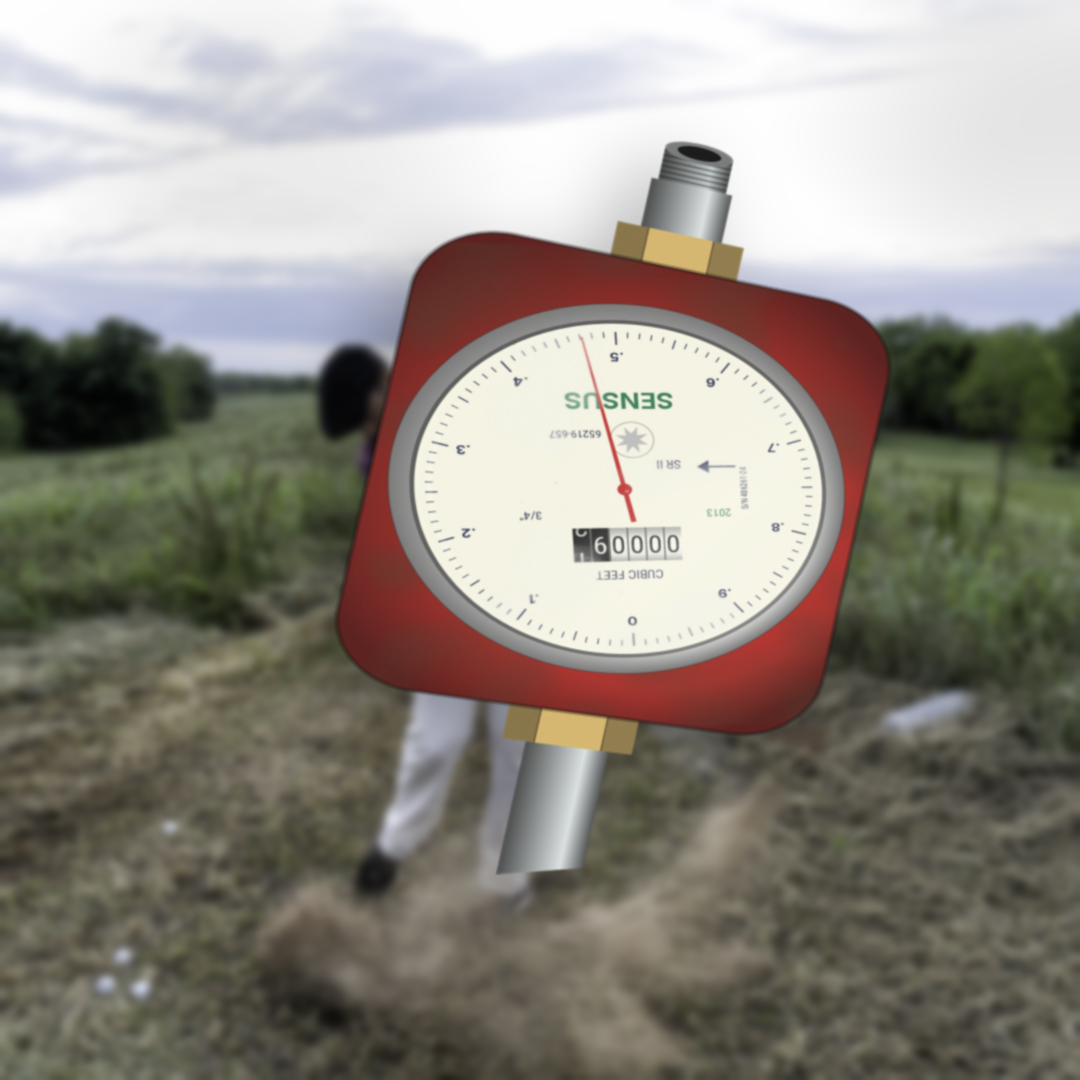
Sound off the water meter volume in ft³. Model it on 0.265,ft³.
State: 91.47,ft³
